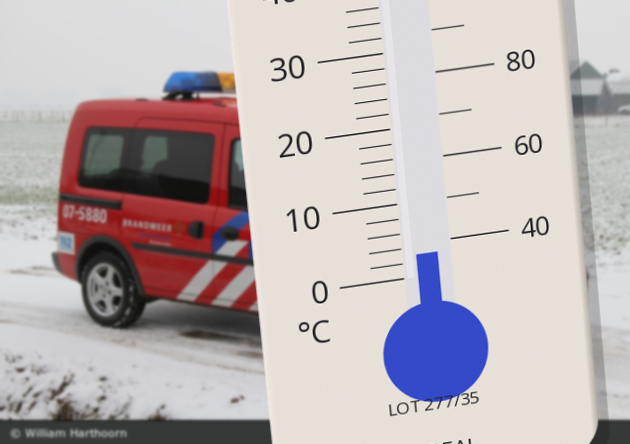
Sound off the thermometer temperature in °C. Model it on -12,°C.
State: 3,°C
